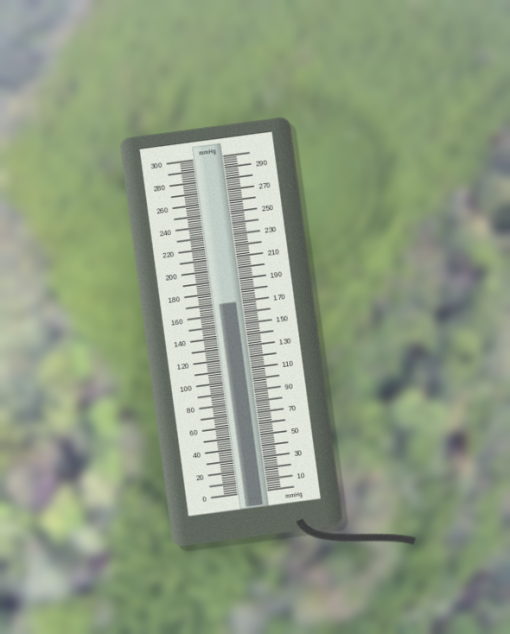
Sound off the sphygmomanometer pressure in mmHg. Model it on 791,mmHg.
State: 170,mmHg
